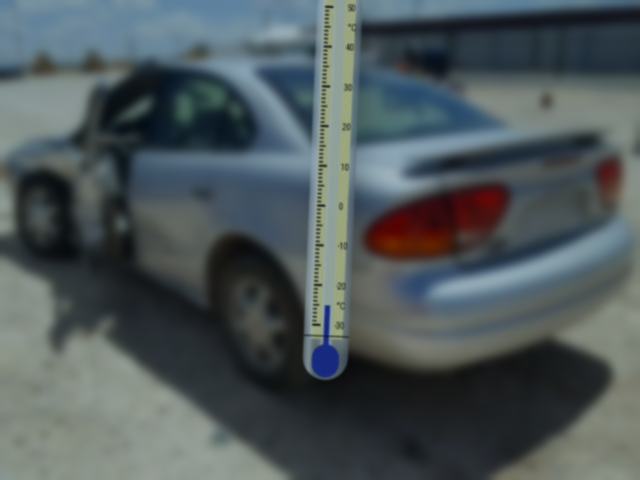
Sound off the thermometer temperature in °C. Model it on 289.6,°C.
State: -25,°C
